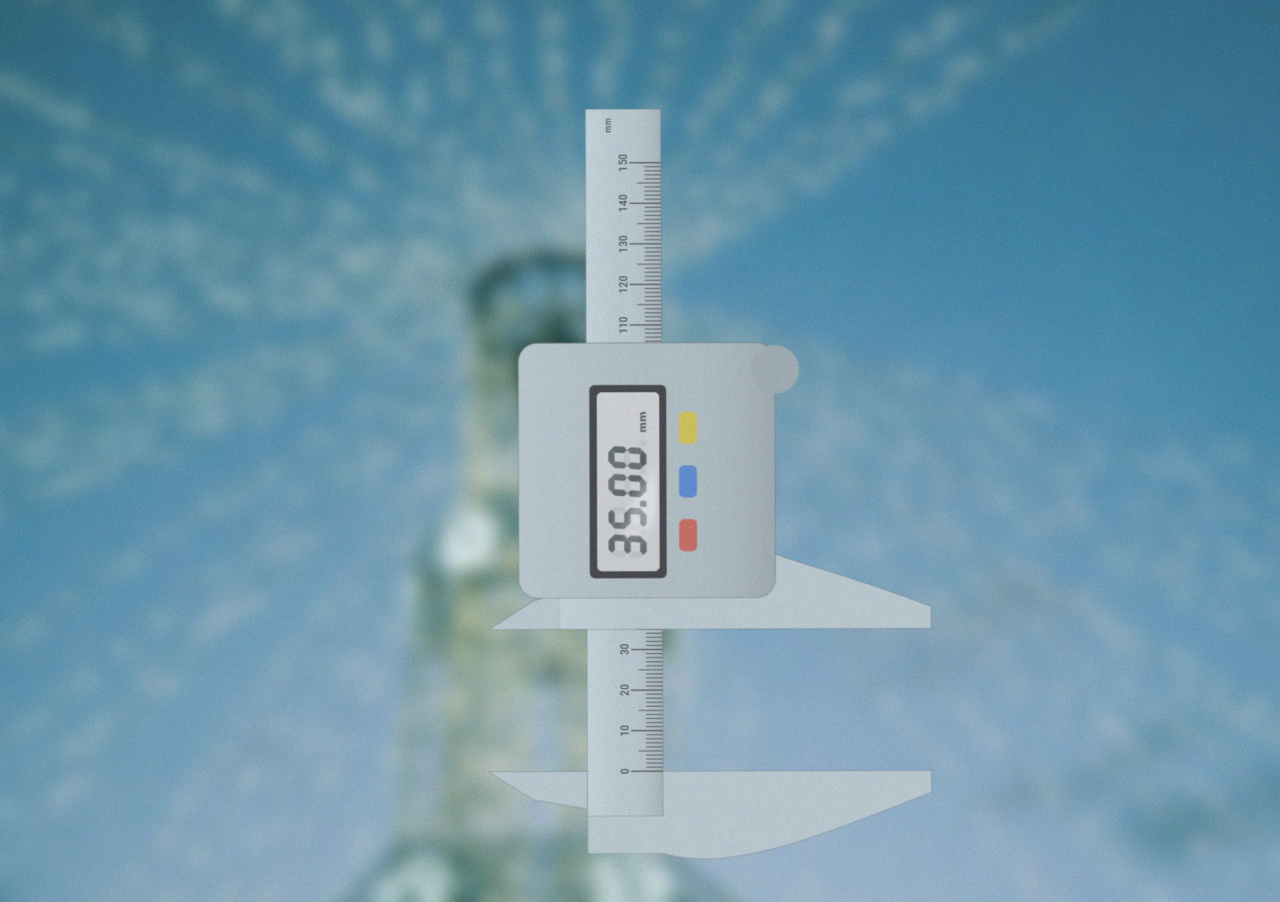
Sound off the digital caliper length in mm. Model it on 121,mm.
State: 35.00,mm
